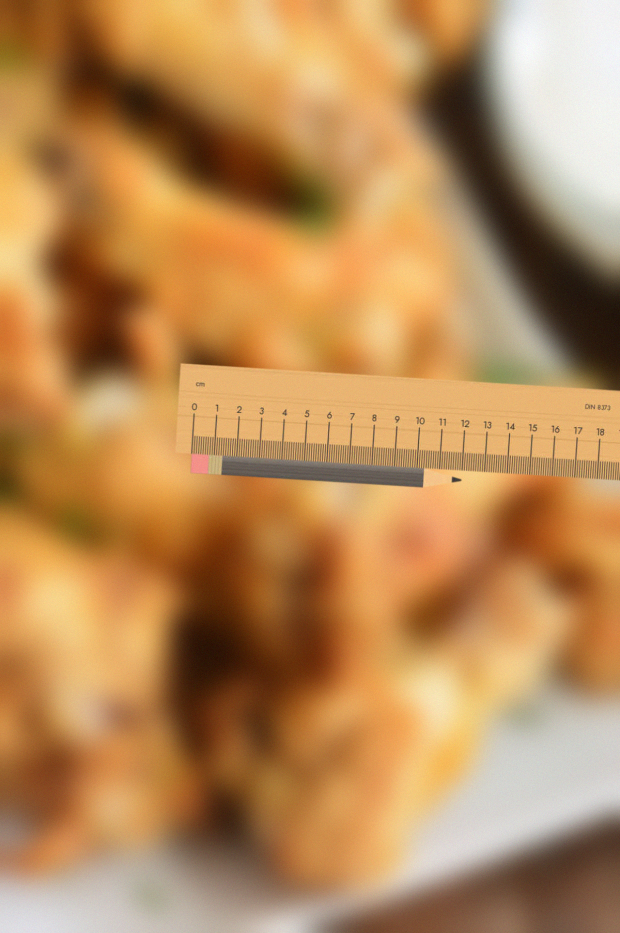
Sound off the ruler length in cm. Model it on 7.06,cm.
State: 12,cm
